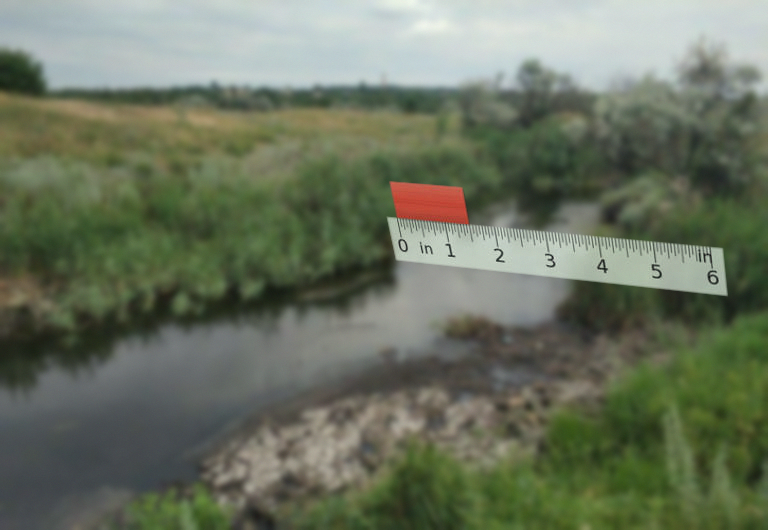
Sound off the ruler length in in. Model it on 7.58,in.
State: 1.5,in
